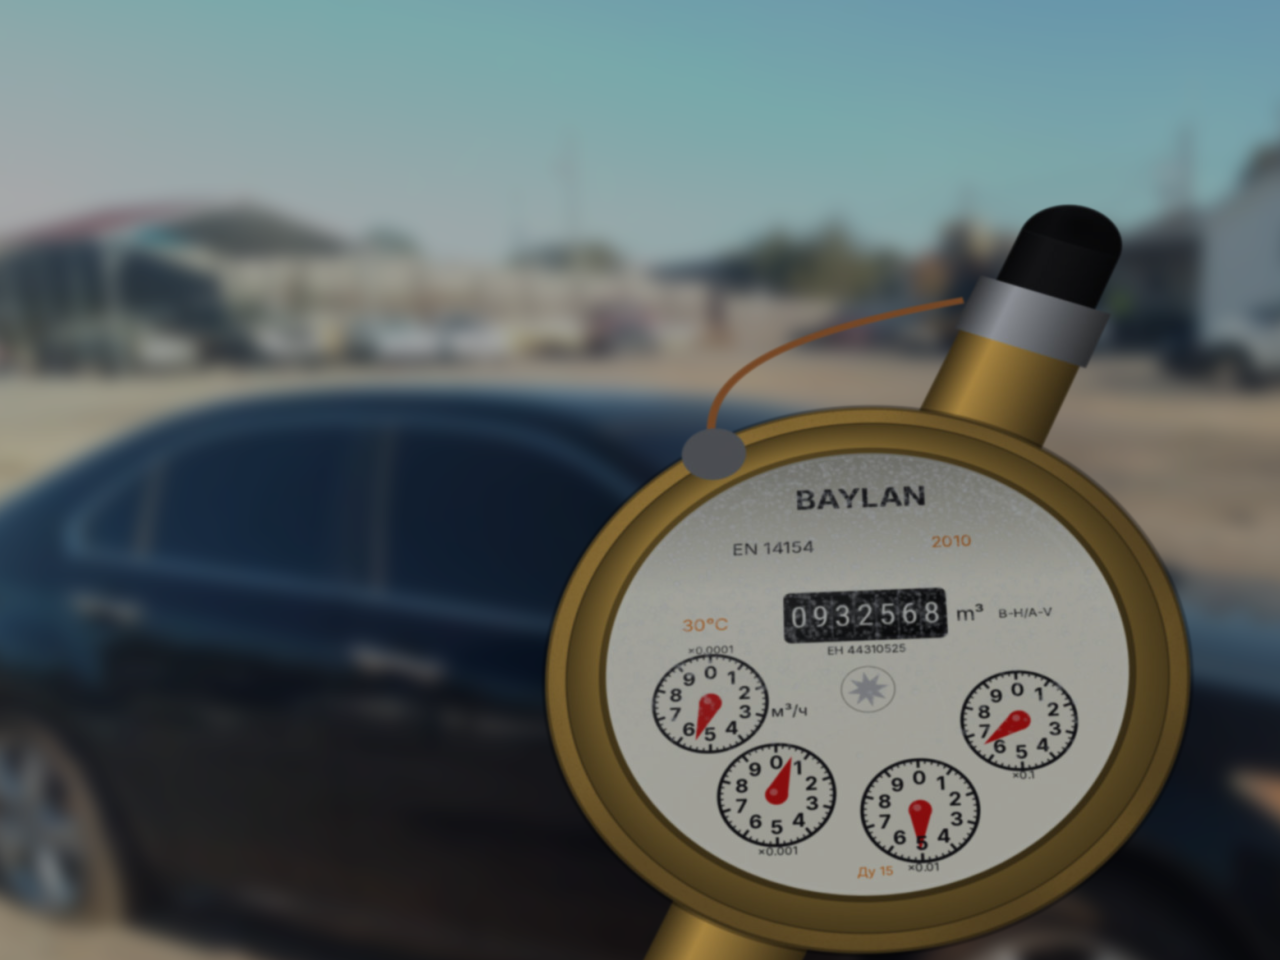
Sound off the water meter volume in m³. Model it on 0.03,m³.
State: 932568.6505,m³
